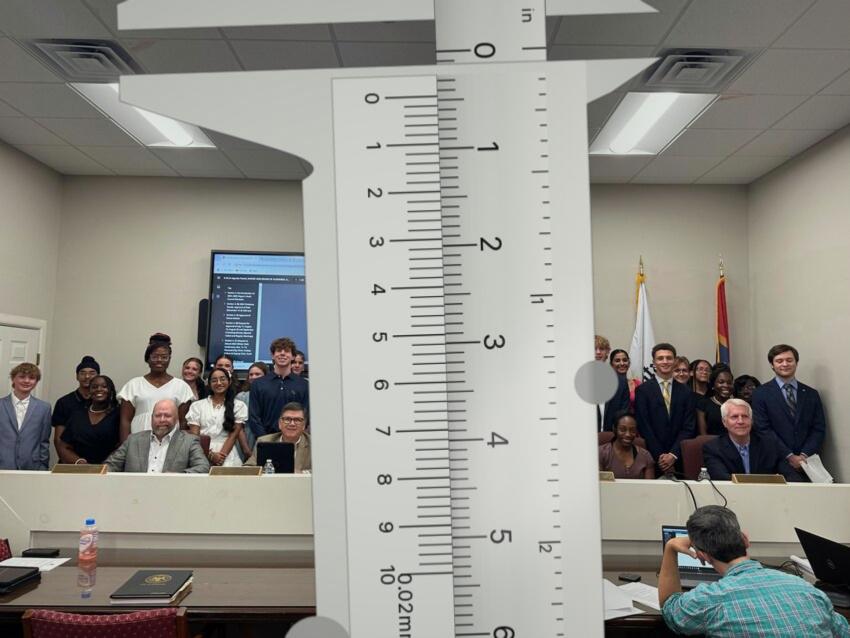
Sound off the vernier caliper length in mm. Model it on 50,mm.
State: 4.6,mm
